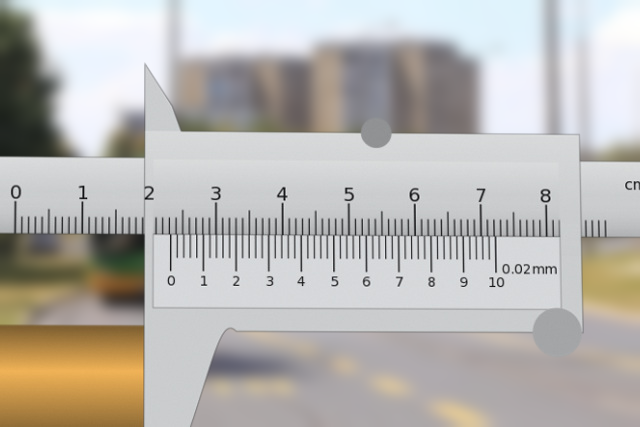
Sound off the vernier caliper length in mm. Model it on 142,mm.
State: 23.2,mm
